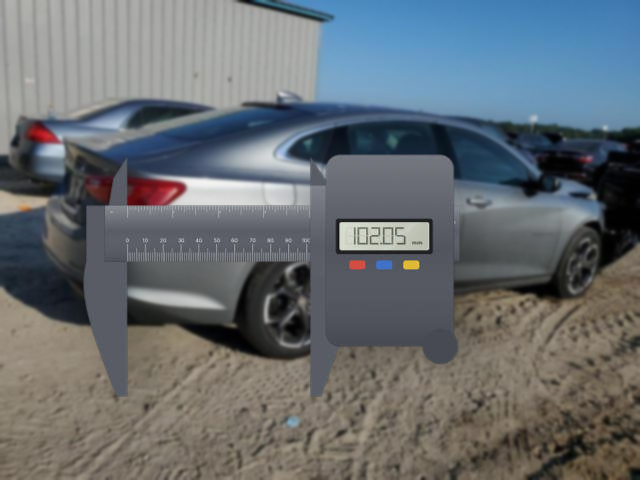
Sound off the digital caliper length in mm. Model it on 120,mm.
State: 102.05,mm
